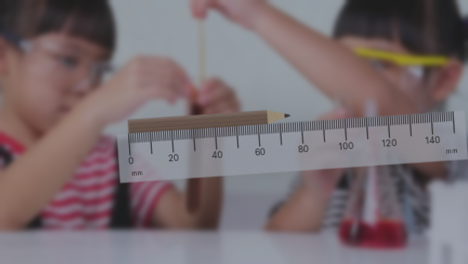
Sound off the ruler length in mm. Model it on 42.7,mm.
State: 75,mm
